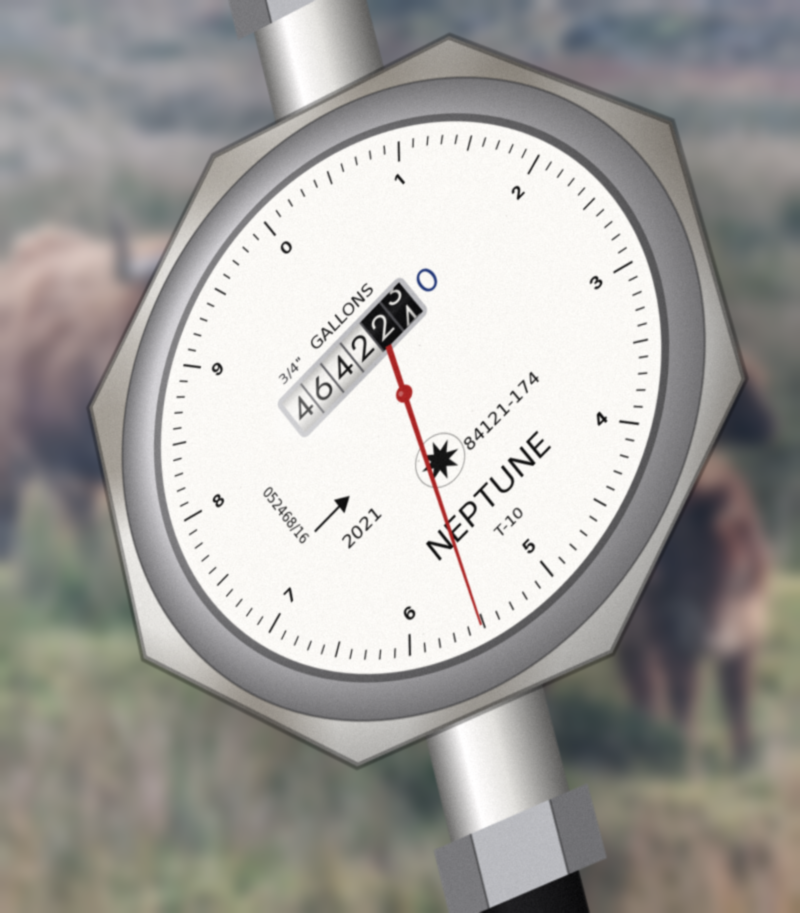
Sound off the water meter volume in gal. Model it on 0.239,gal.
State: 4642235.5,gal
